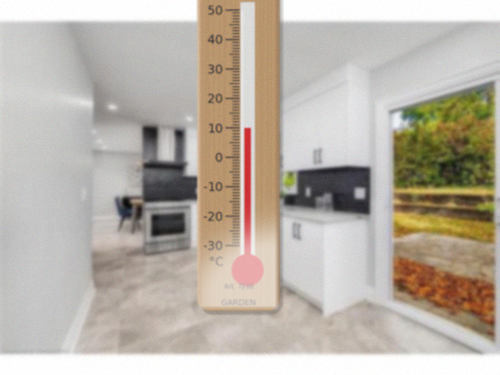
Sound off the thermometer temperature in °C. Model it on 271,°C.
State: 10,°C
